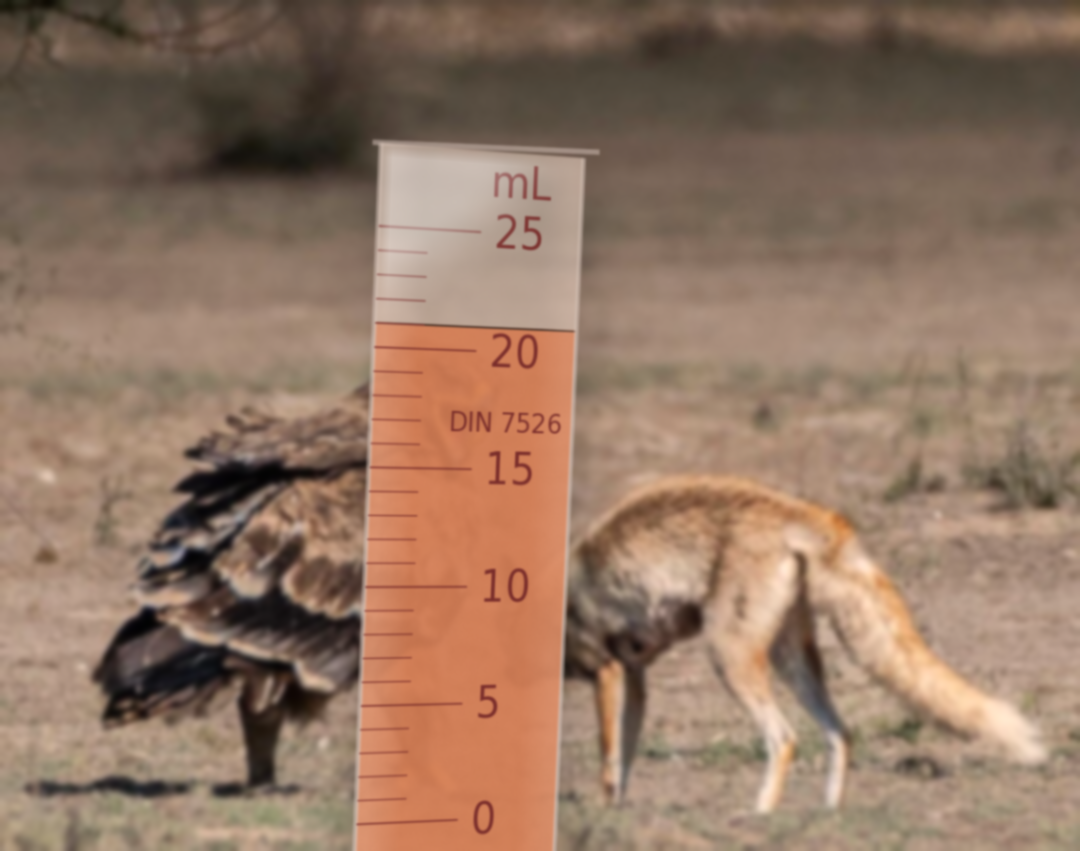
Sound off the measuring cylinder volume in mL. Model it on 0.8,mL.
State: 21,mL
